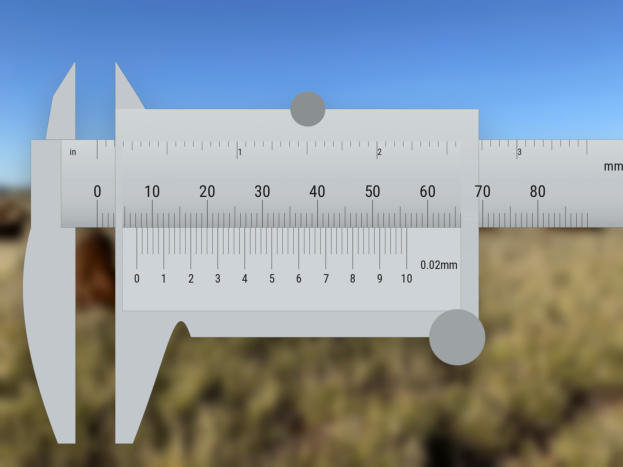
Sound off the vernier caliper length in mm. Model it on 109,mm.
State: 7.2,mm
